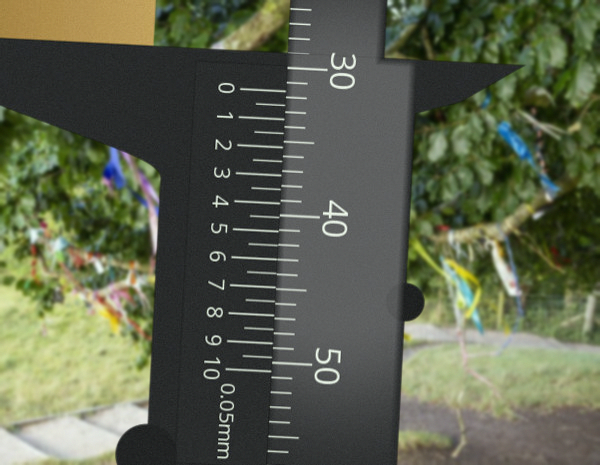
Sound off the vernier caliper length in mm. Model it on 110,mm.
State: 31.6,mm
